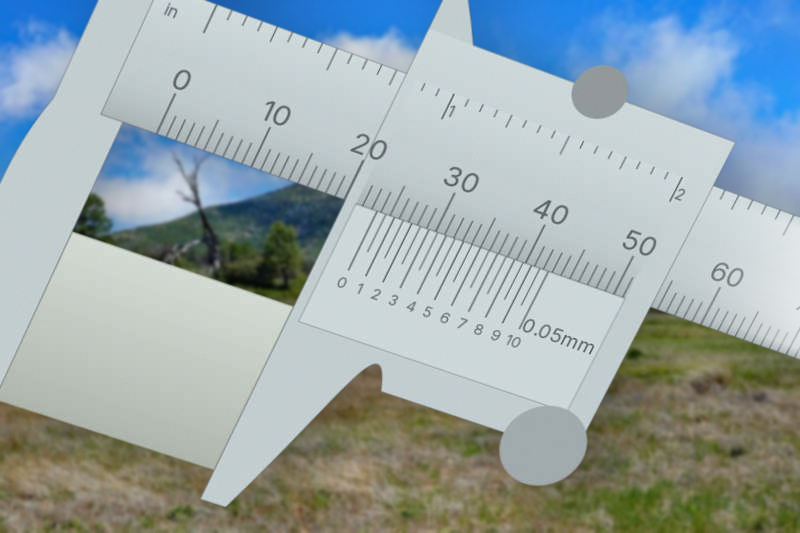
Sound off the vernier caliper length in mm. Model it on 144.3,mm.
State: 23.6,mm
